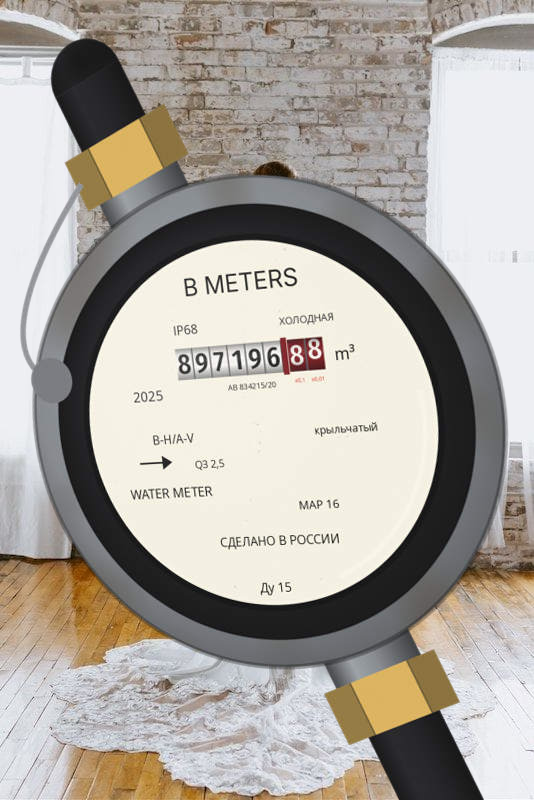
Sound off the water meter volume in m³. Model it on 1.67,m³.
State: 897196.88,m³
